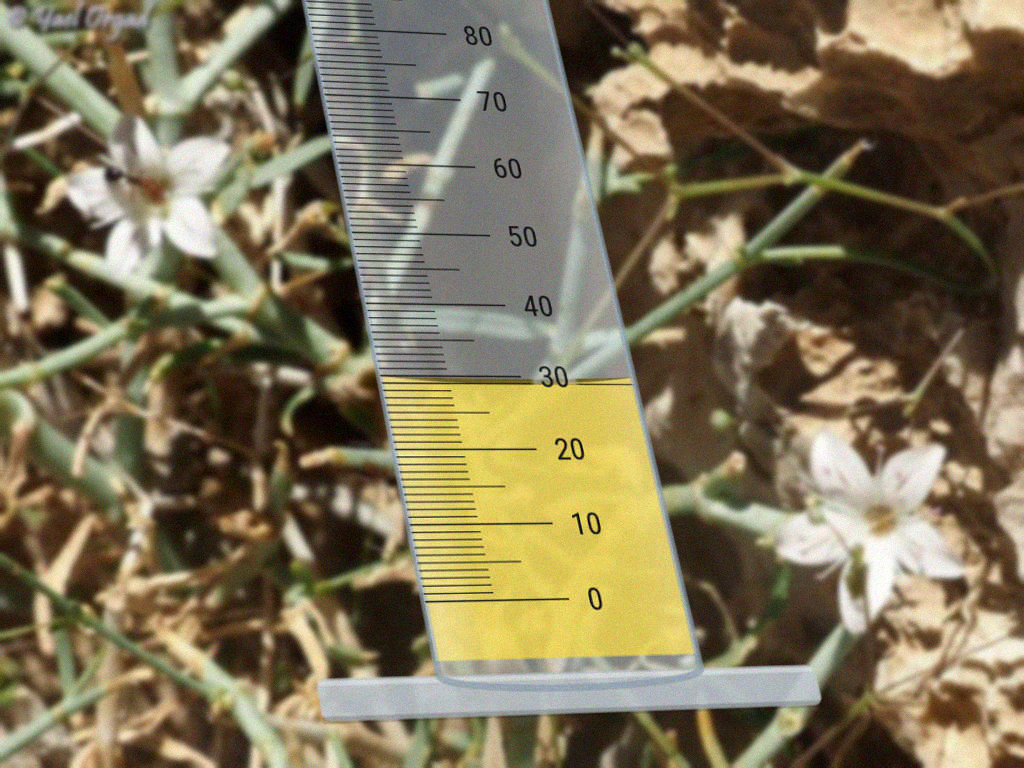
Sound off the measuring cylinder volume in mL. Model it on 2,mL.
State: 29,mL
